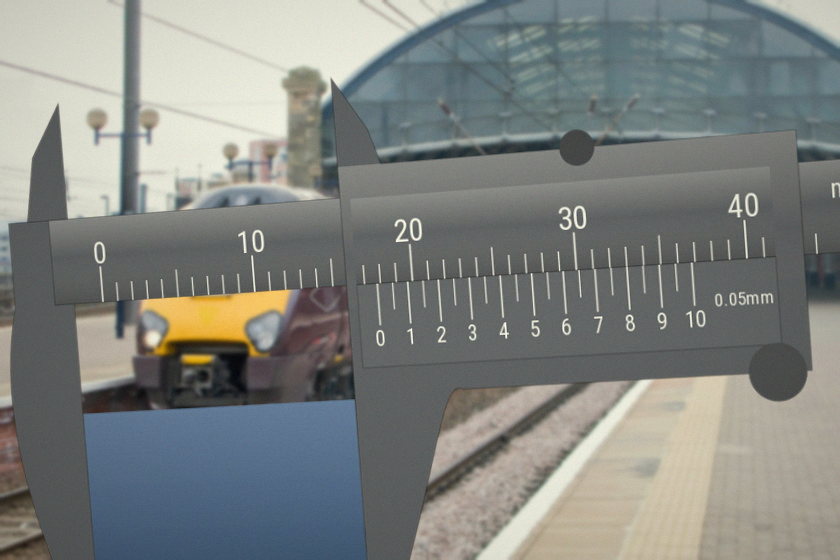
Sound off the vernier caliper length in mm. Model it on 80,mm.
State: 17.8,mm
